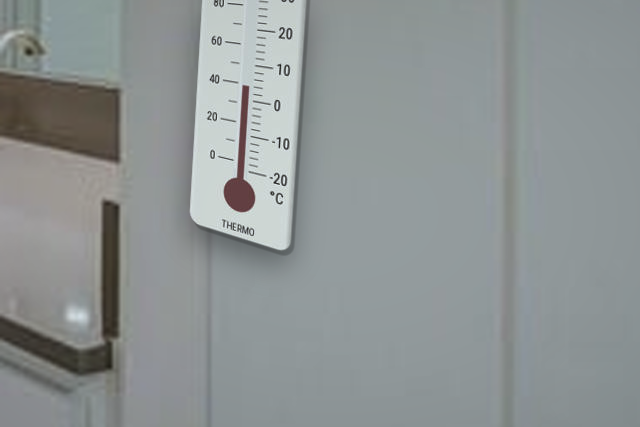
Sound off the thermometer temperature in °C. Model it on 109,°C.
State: 4,°C
